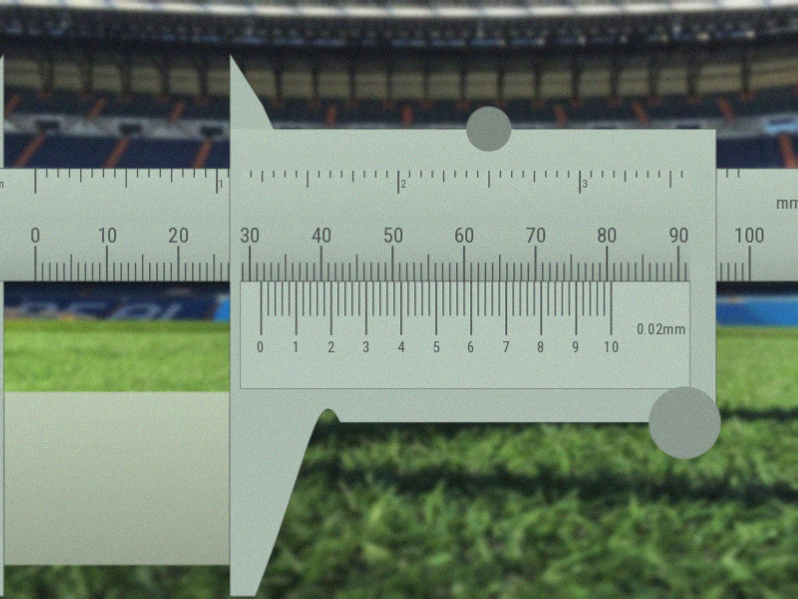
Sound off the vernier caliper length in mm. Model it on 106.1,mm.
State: 31.6,mm
